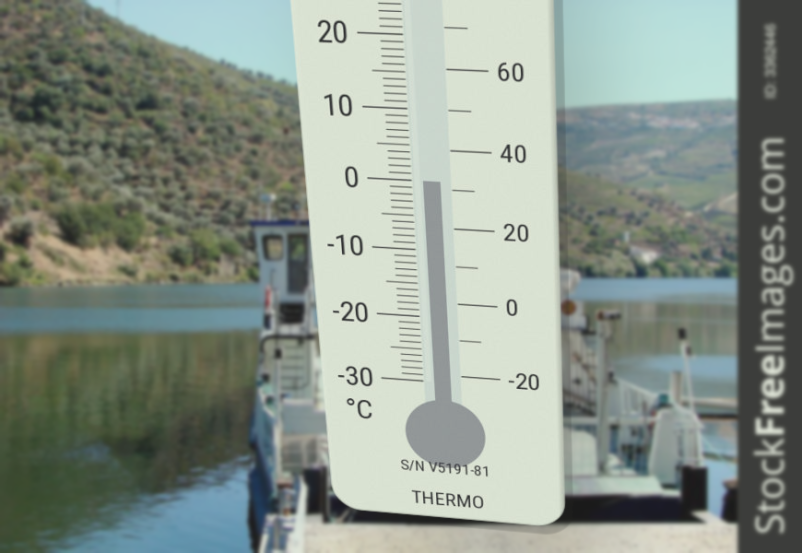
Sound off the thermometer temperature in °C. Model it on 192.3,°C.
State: 0,°C
